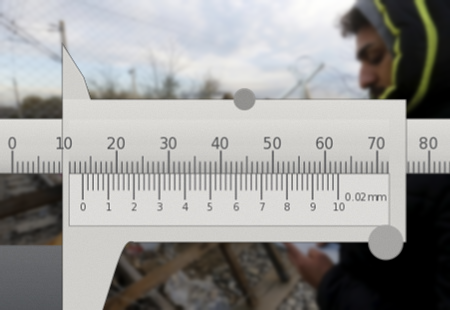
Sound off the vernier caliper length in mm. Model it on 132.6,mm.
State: 13.5,mm
